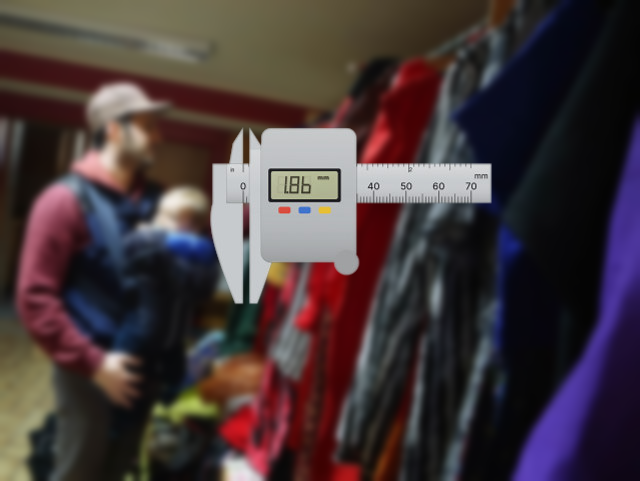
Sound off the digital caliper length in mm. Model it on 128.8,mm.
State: 1.86,mm
